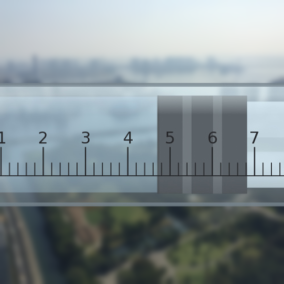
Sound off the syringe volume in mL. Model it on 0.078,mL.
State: 4.7,mL
